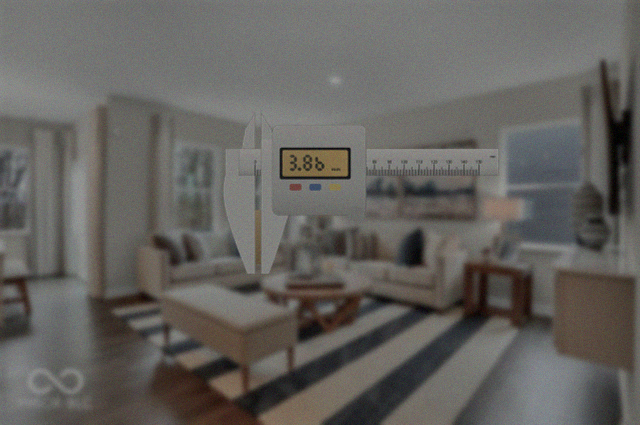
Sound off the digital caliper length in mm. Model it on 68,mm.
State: 3.86,mm
